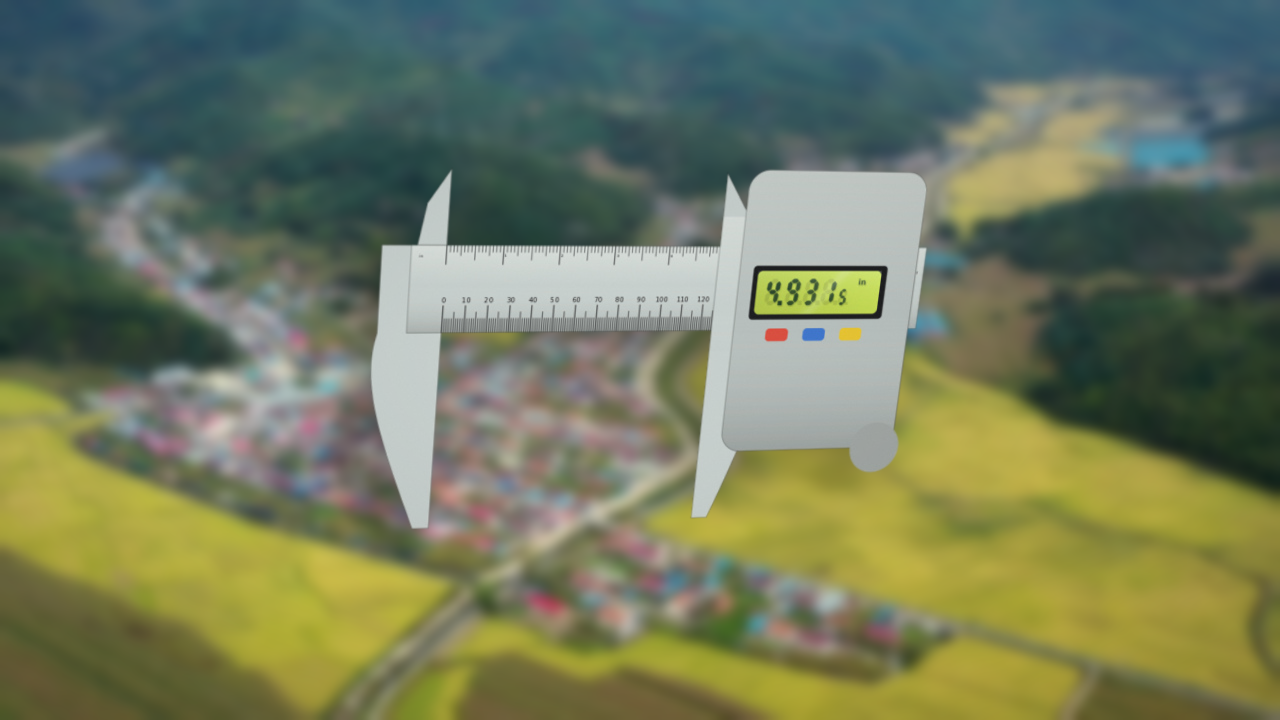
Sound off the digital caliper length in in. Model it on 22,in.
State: 4.9315,in
